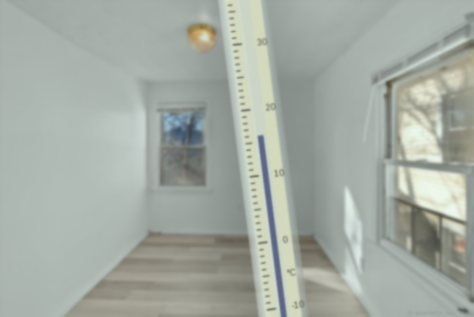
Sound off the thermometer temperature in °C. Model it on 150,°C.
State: 16,°C
